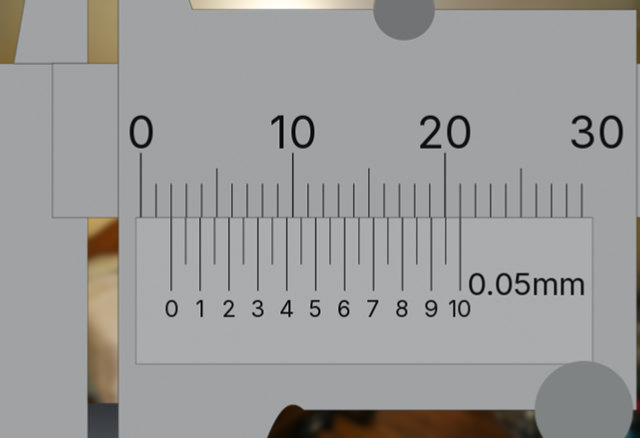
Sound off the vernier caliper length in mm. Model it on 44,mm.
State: 2.0,mm
